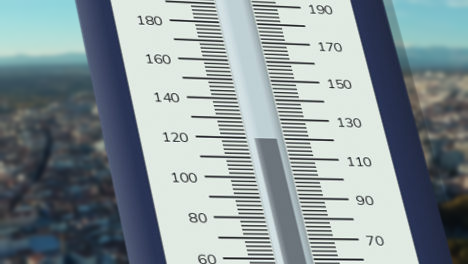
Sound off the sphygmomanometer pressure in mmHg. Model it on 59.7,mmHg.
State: 120,mmHg
